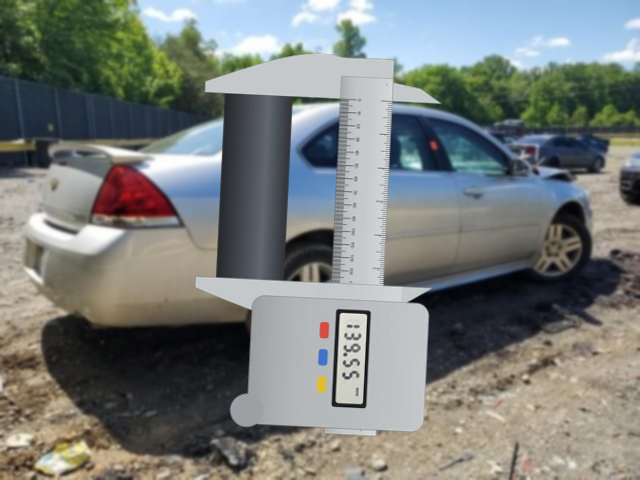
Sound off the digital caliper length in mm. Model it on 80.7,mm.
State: 139.55,mm
